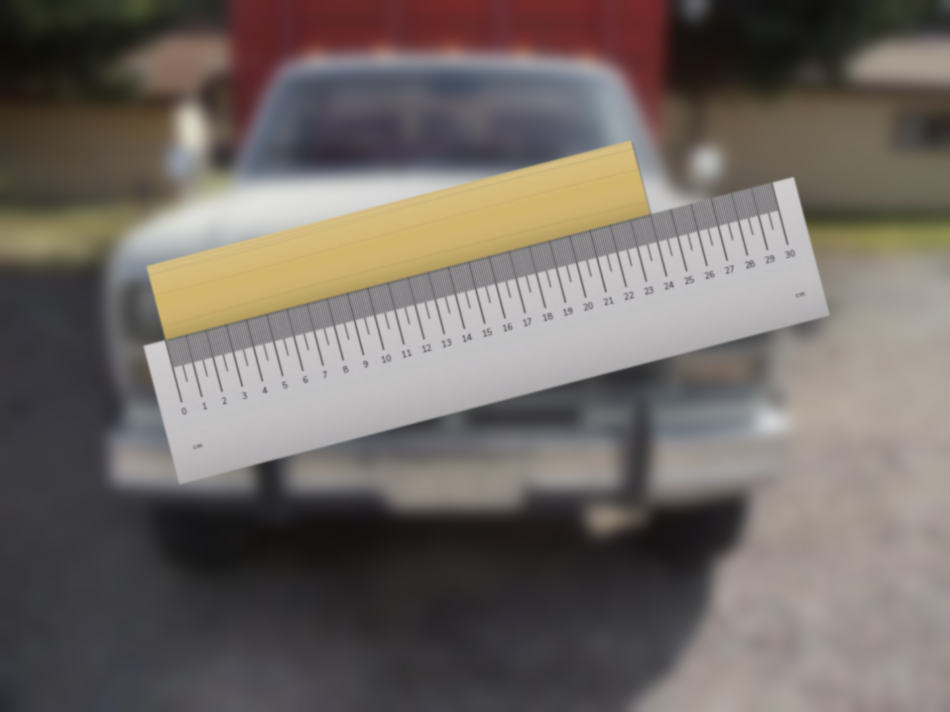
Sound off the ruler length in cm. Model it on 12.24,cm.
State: 24,cm
